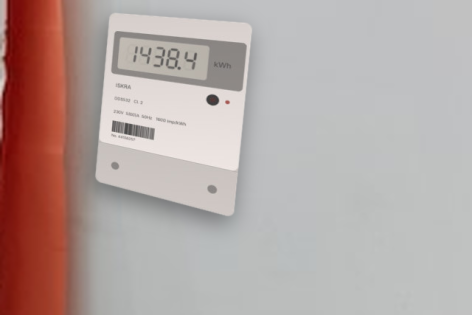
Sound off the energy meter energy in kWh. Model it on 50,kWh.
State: 1438.4,kWh
